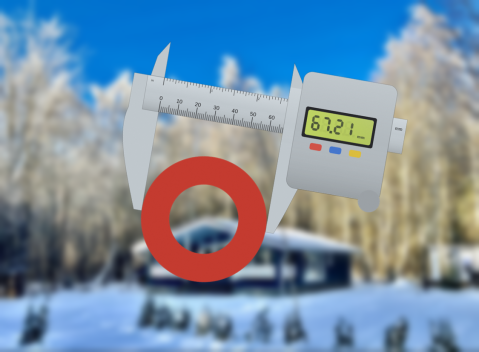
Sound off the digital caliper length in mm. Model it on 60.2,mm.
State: 67.21,mm
